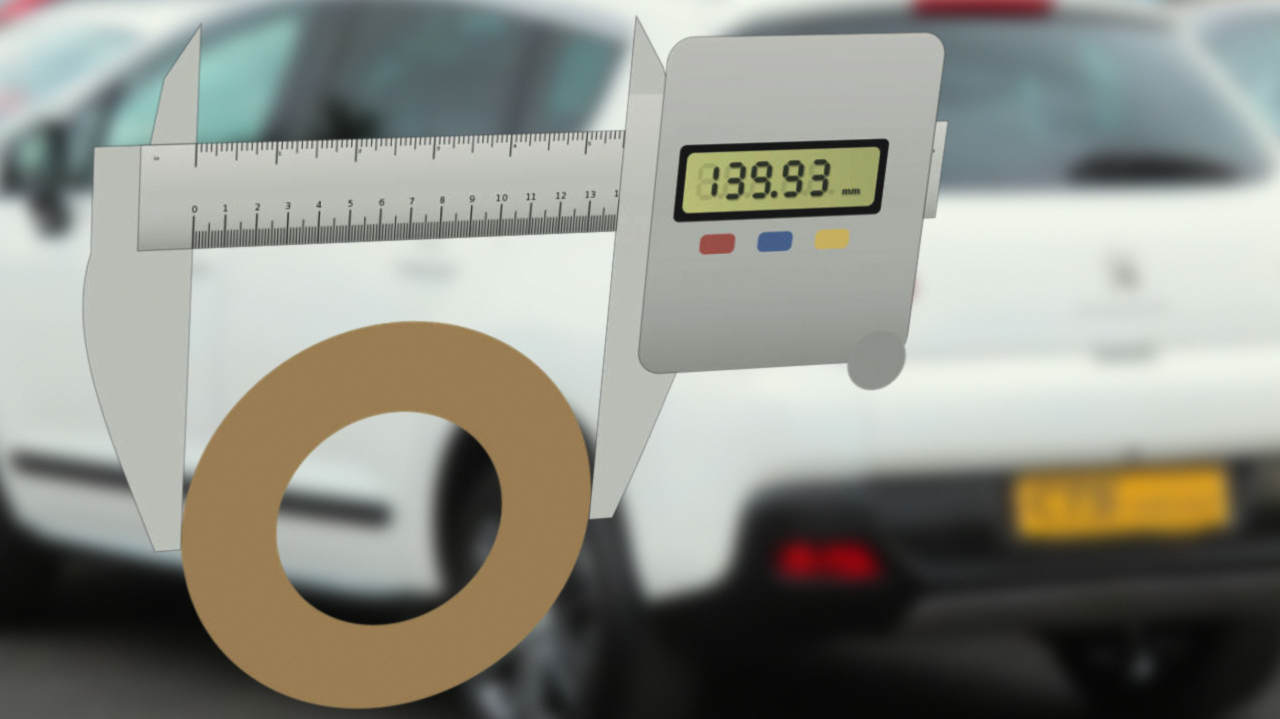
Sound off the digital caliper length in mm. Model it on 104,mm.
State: 139.93,mm
